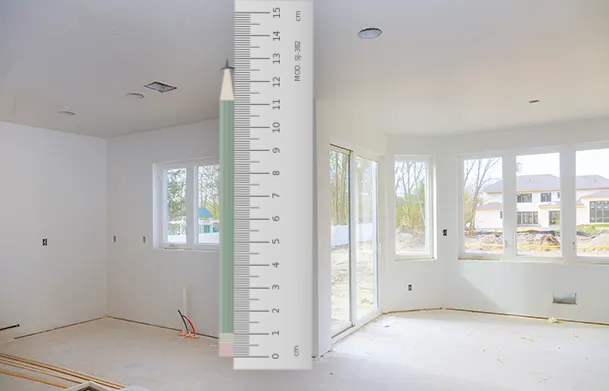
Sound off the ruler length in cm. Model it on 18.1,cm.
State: 13,cm
